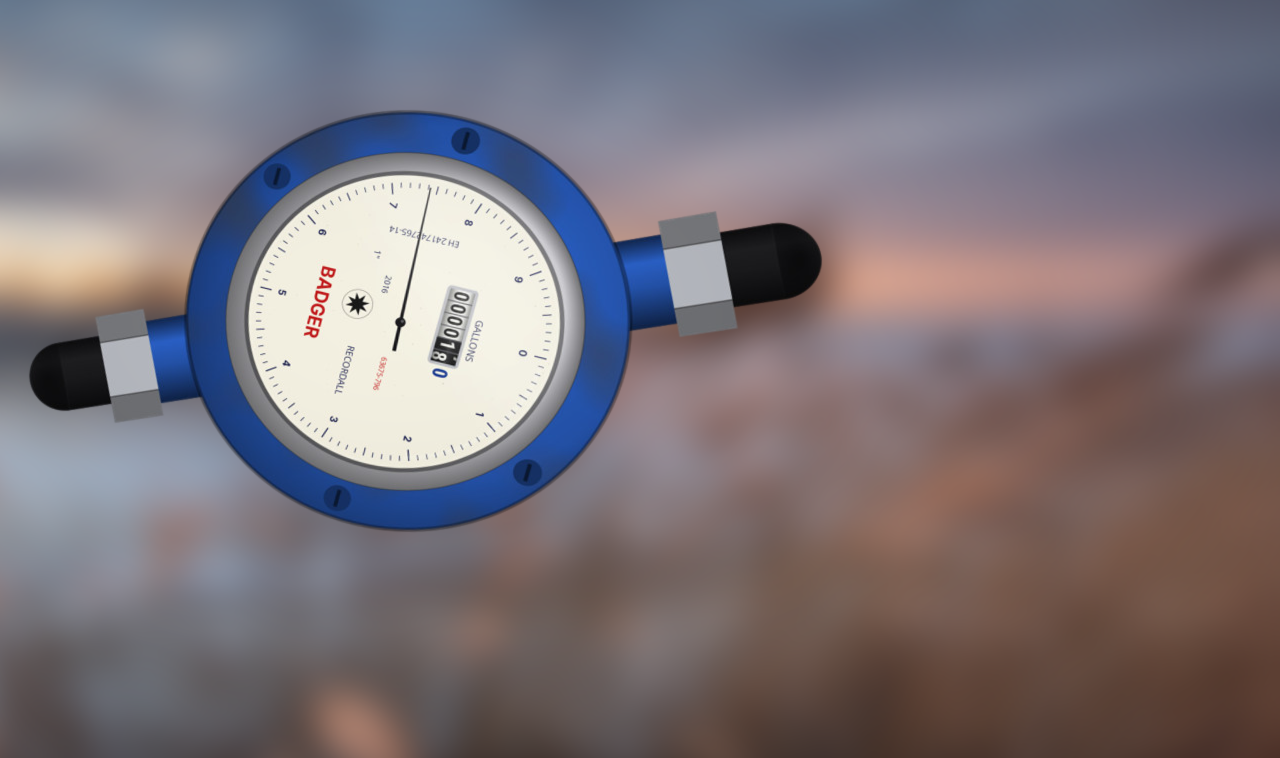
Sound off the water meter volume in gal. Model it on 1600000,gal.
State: 177.4,gal
